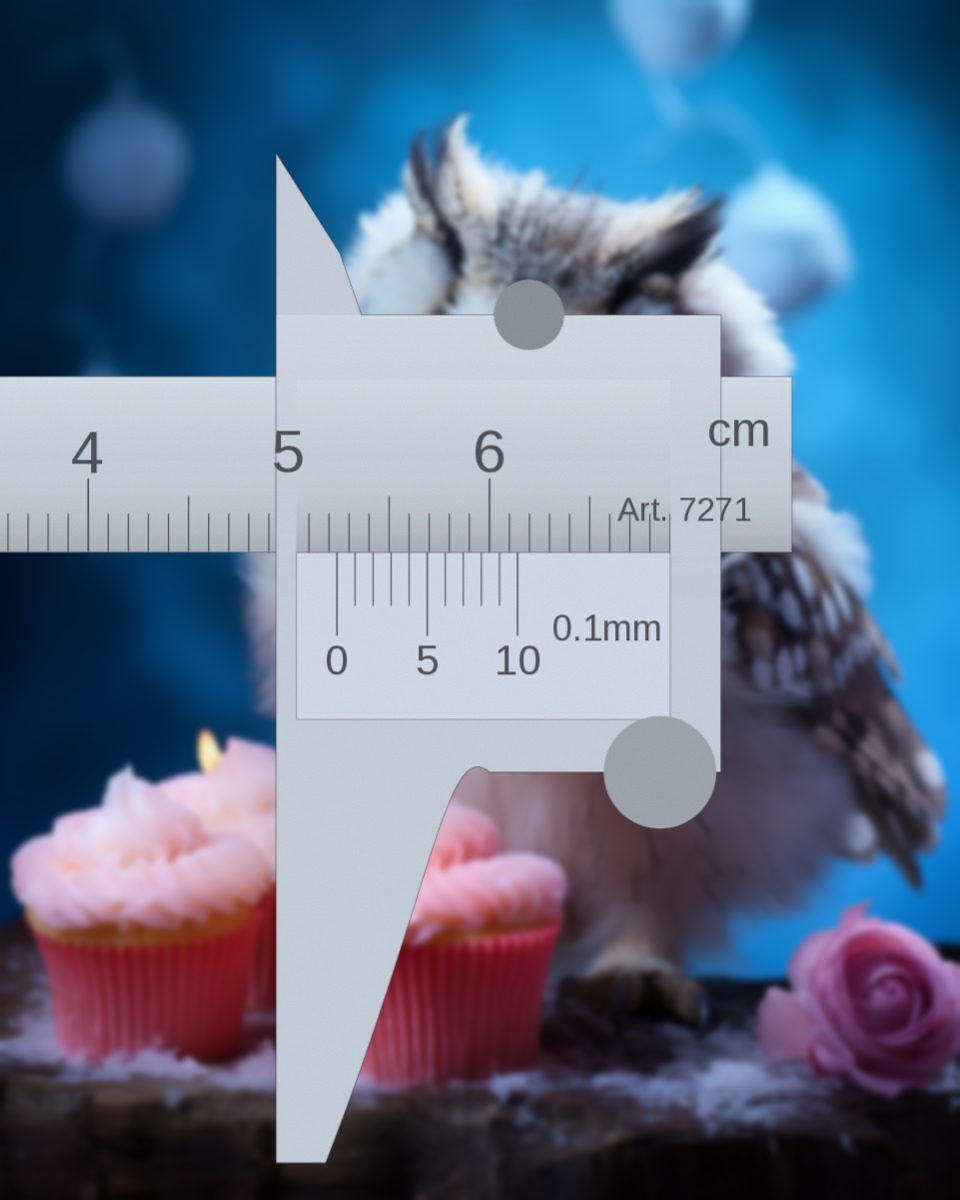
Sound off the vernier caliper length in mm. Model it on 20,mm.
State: 52.4,mm
